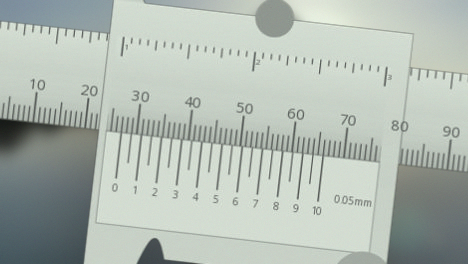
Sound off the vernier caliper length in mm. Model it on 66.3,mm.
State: 27.0,mm
